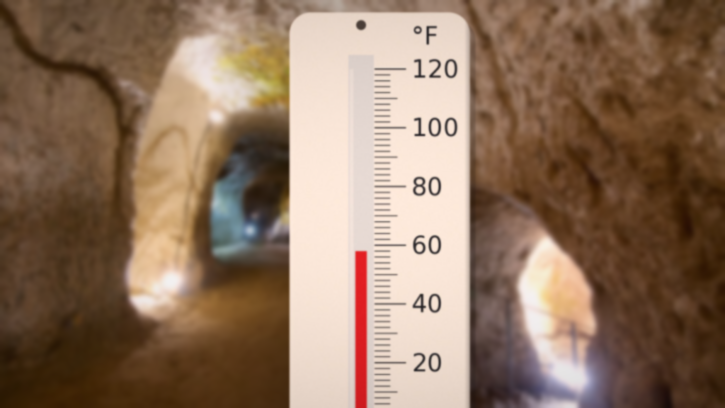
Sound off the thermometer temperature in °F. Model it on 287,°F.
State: 58,°F
